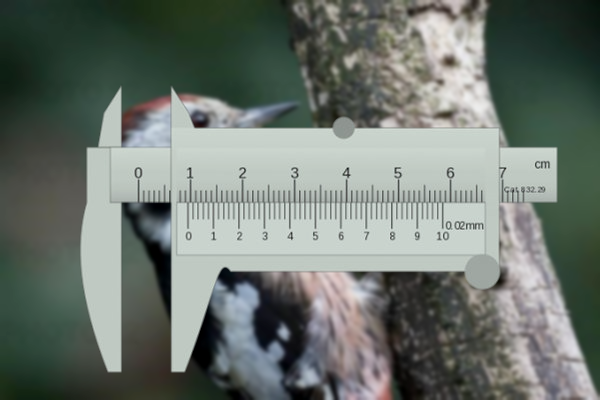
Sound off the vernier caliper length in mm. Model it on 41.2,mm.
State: 9.5,mm
